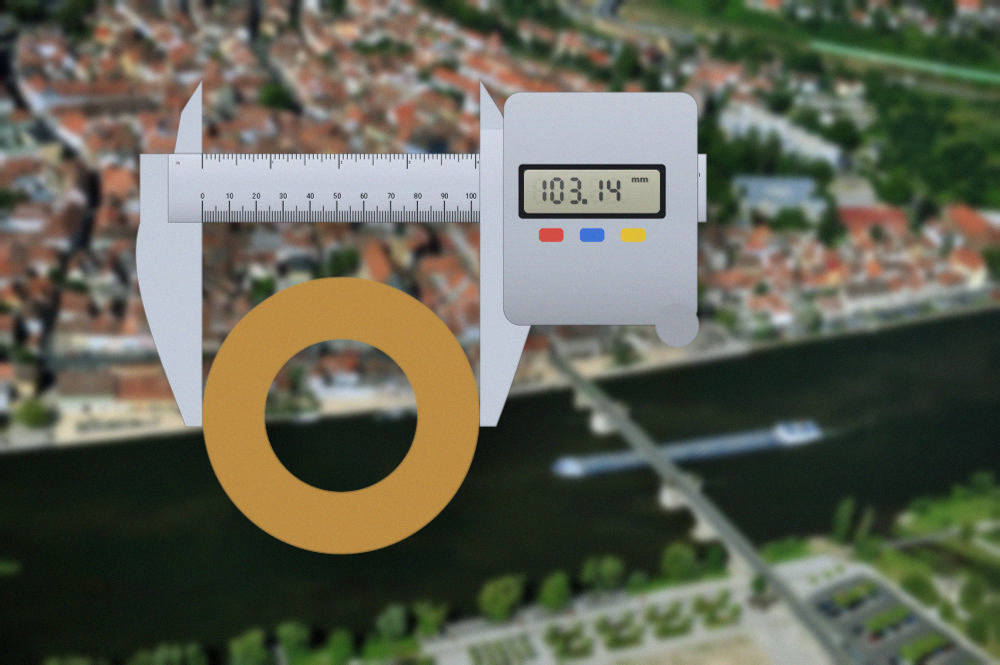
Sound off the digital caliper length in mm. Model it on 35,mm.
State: 103.14,mm
